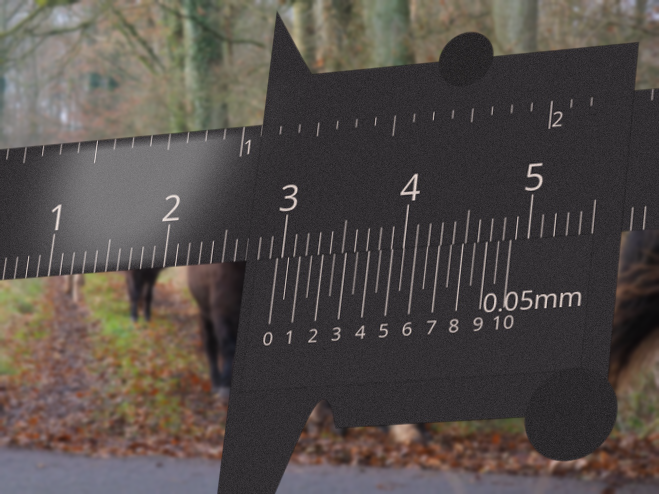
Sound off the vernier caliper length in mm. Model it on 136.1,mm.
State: 29.6,mm
